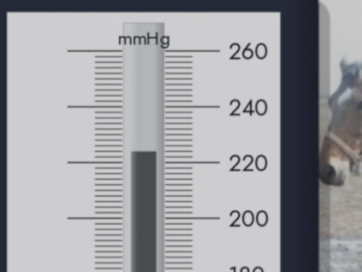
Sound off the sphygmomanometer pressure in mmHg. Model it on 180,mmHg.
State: 224,mmHg
